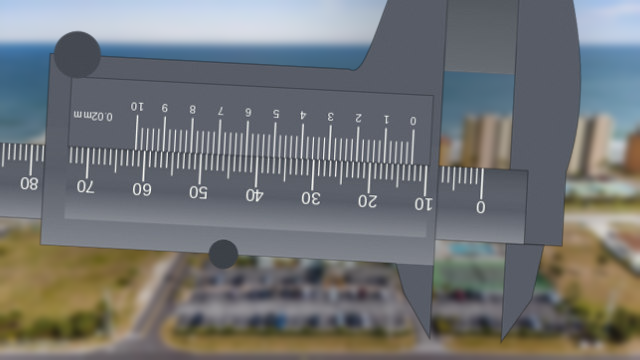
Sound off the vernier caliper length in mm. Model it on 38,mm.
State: 12.6,mm
